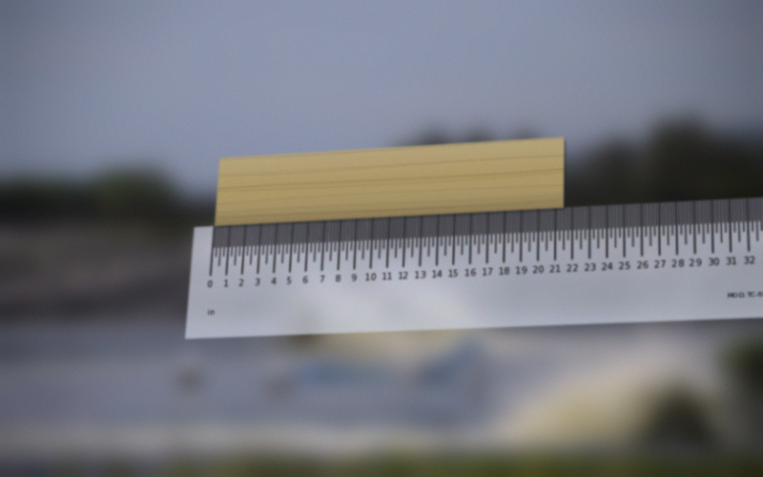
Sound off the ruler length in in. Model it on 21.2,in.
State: 21.5,in
